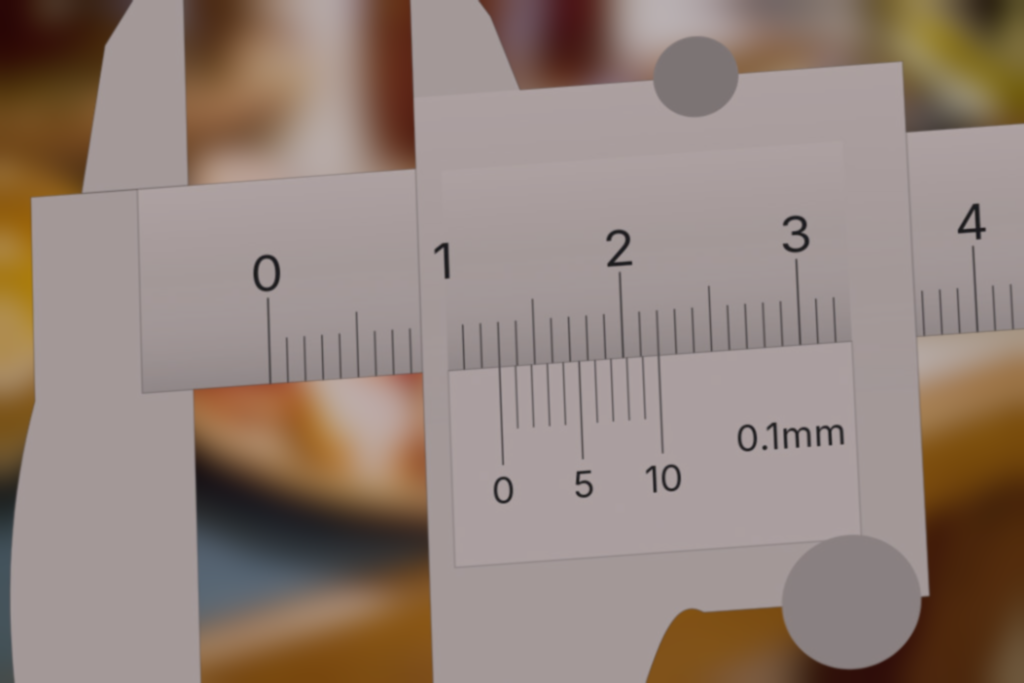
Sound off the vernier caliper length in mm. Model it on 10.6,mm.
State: 13.0,mm
